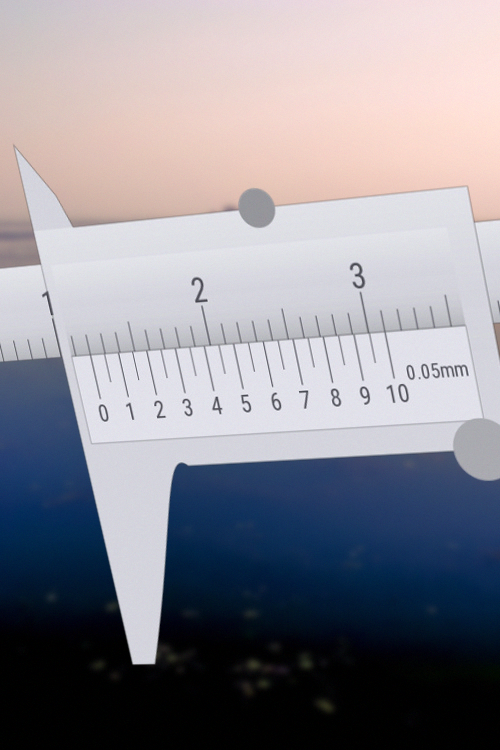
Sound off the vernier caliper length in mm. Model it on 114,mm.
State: 12.0,mm
